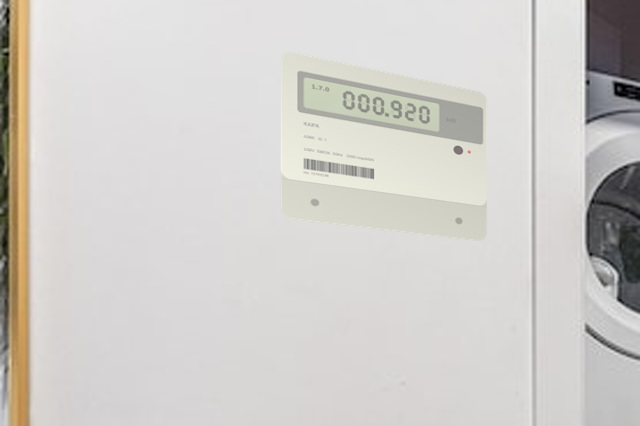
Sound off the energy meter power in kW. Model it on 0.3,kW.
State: 0.920,kW
